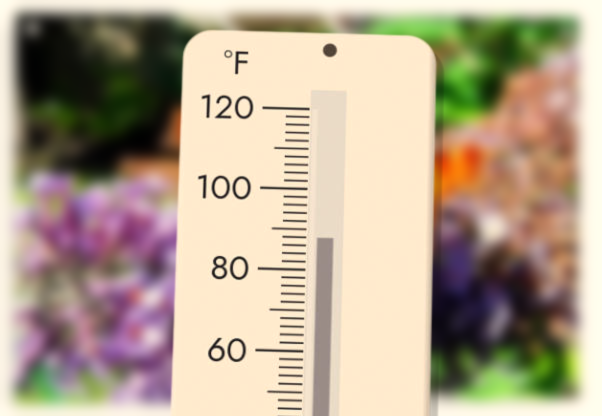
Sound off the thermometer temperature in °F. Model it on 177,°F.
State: 88,°F
